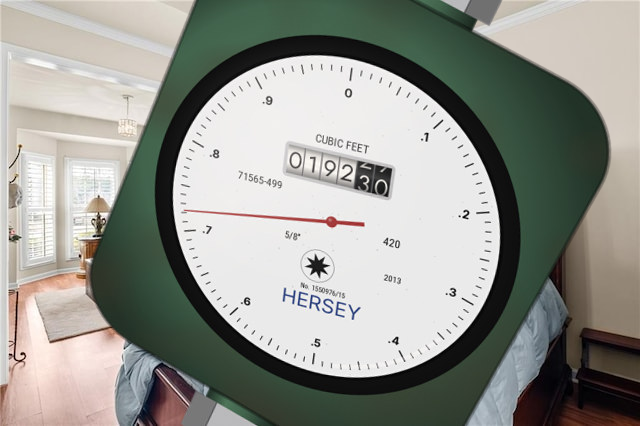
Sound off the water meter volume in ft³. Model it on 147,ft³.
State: 19229.72,ft³
